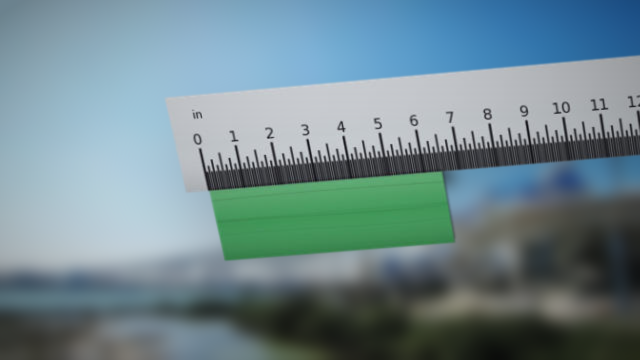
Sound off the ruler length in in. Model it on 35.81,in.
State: 6.5,in
